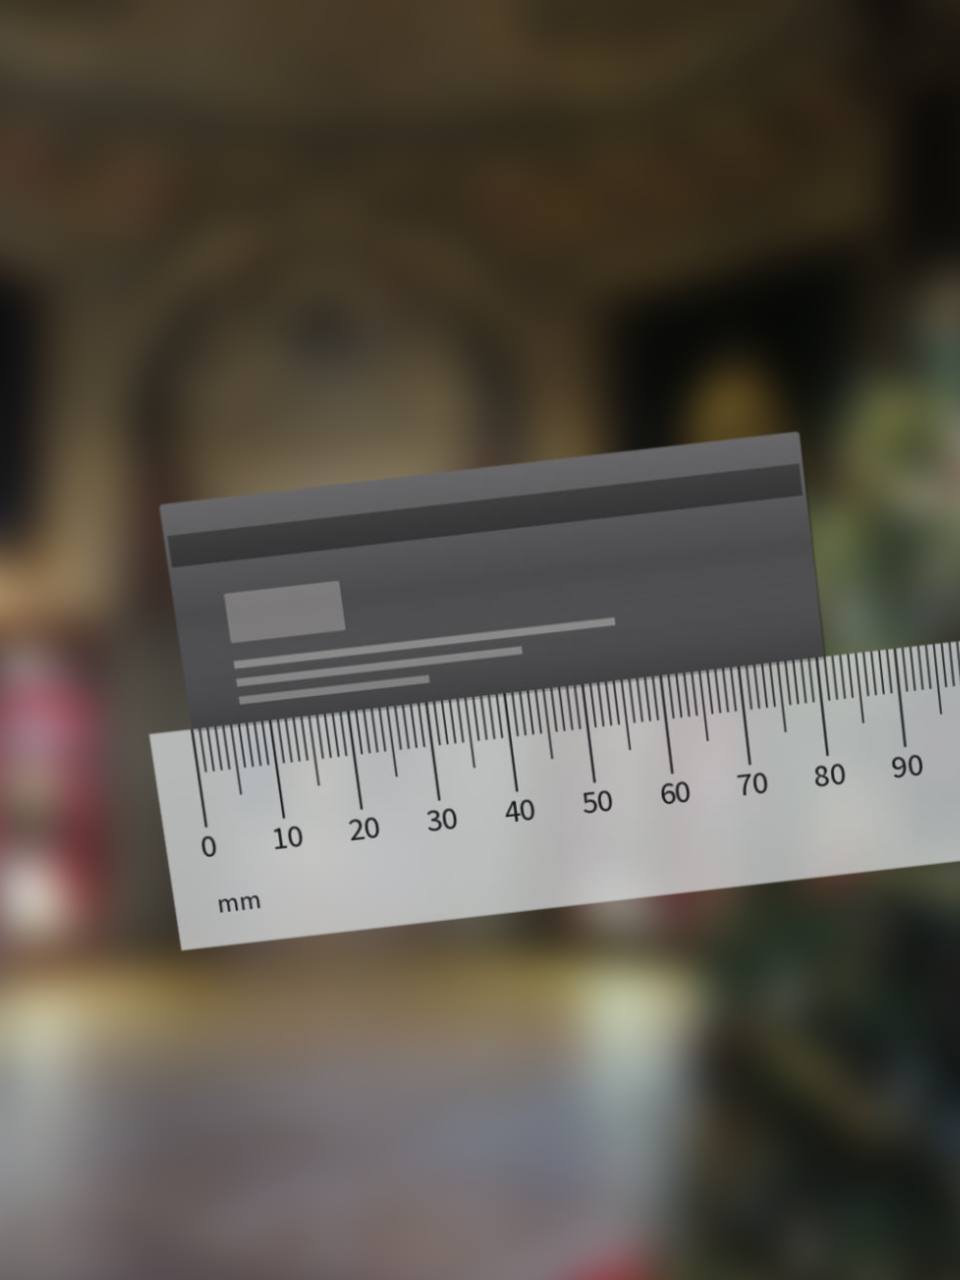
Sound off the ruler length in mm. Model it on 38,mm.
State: 81,mm
